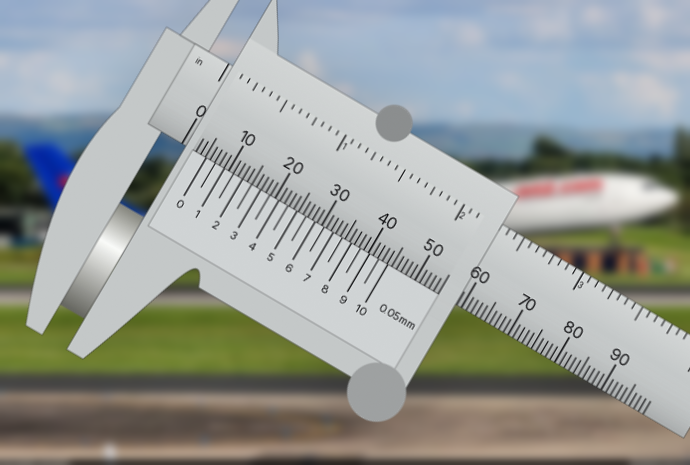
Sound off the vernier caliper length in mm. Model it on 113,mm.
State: 5.2,mm
